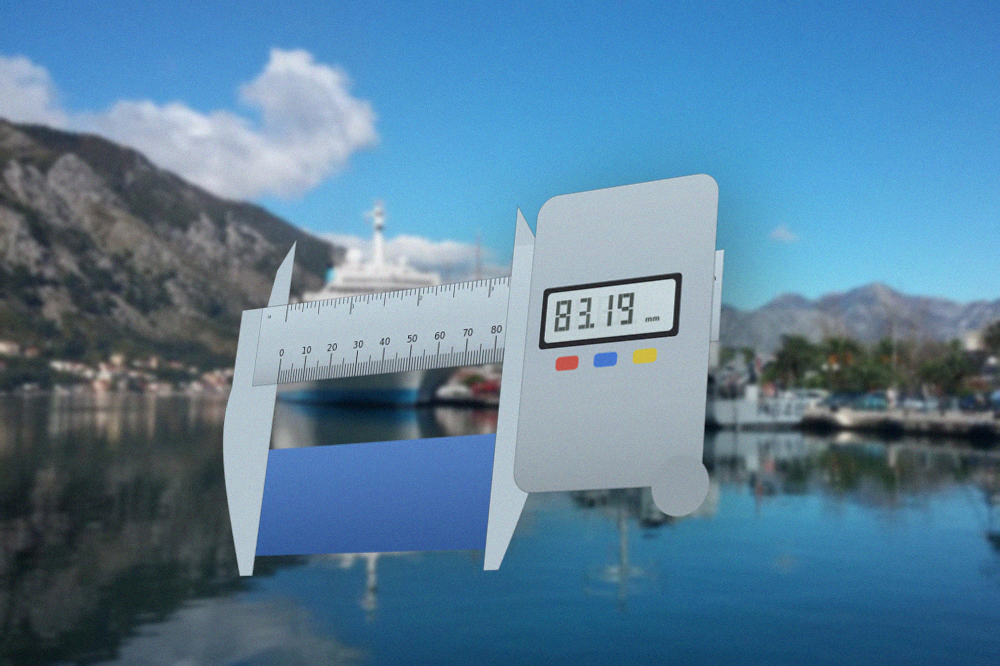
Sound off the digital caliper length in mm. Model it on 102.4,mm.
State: 83.19,mm
